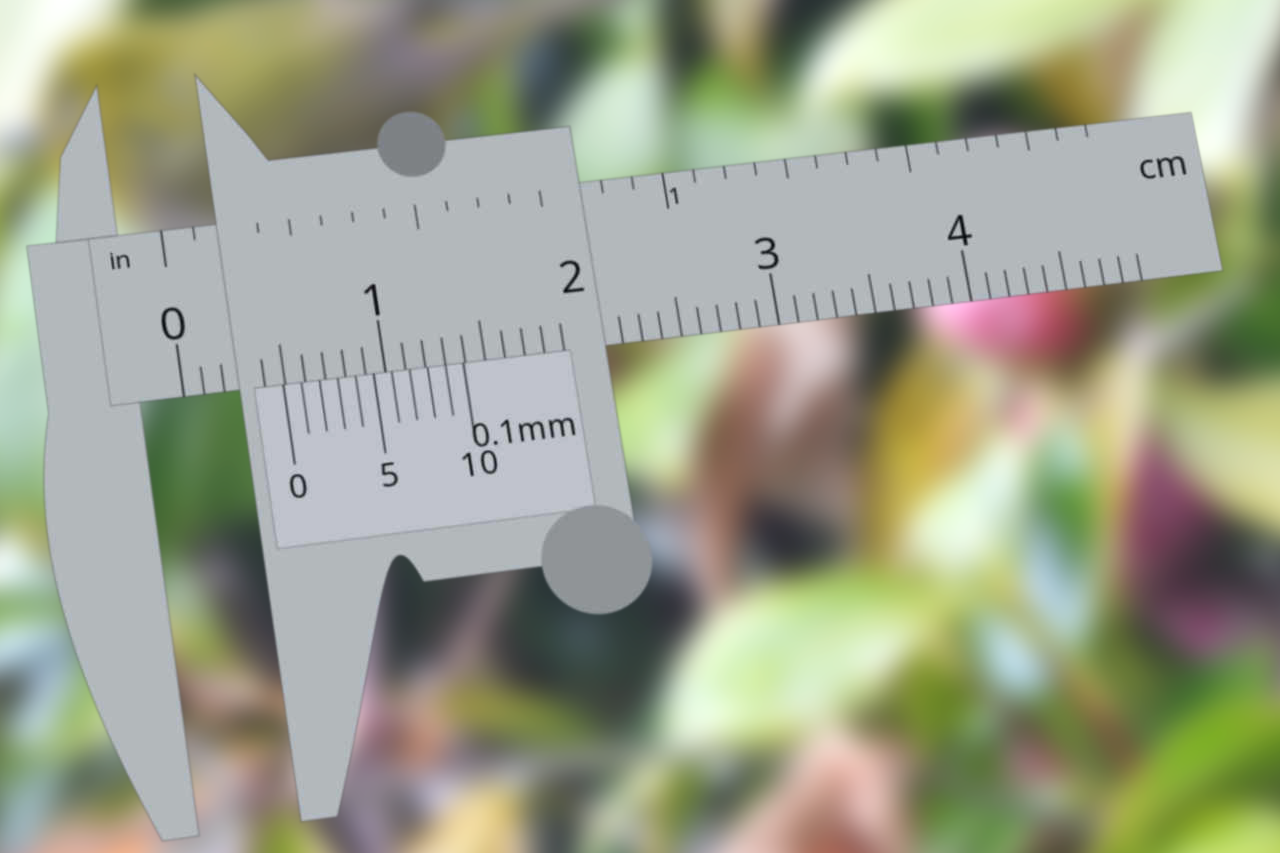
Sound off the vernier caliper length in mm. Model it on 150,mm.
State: 4.9,mm
